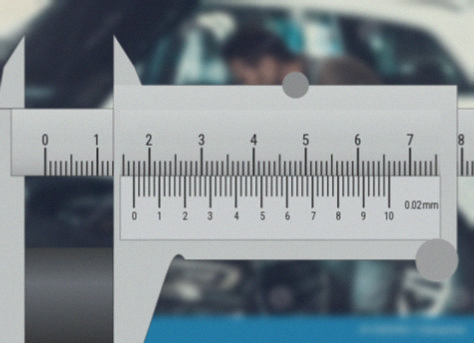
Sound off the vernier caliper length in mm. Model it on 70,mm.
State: 17.0,mm
